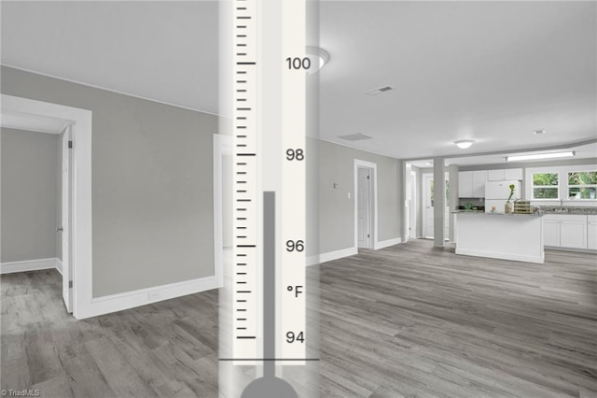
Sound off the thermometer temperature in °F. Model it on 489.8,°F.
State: 97.2,°F
